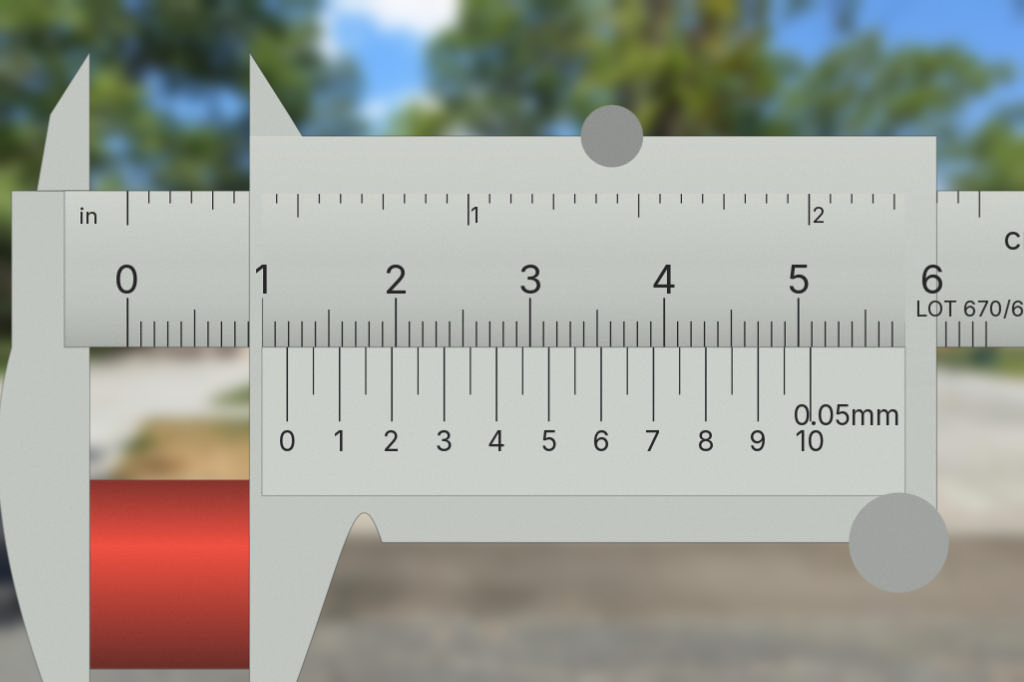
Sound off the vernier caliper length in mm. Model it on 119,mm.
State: 11.9,mm
